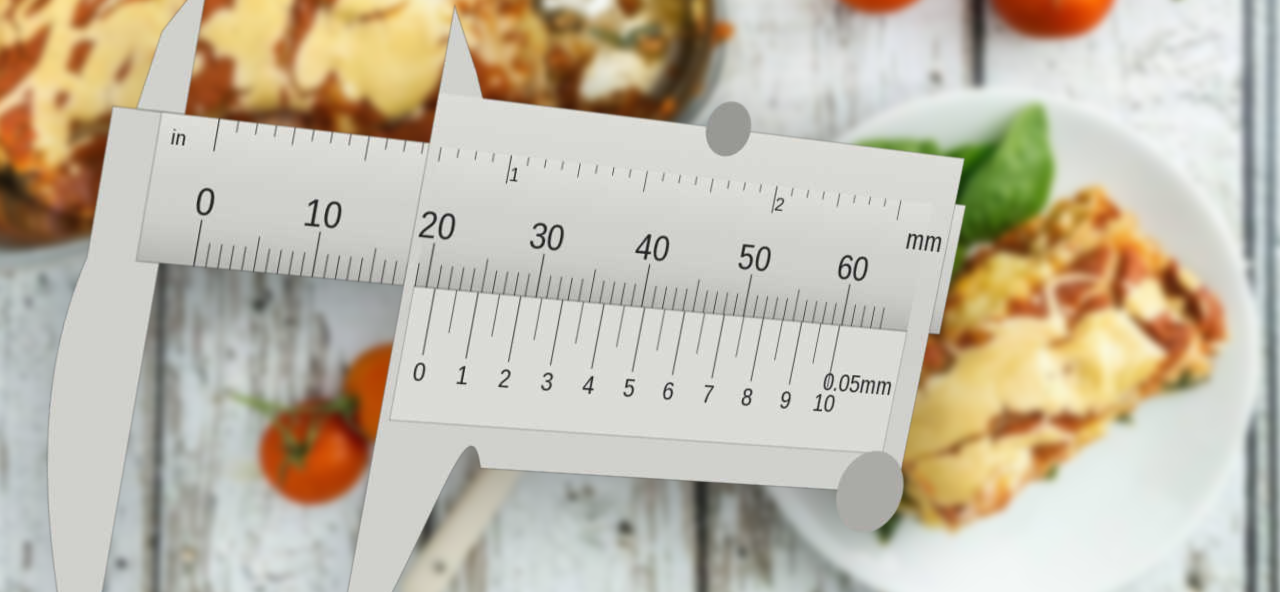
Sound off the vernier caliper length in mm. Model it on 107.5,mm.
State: 20.8,mm
